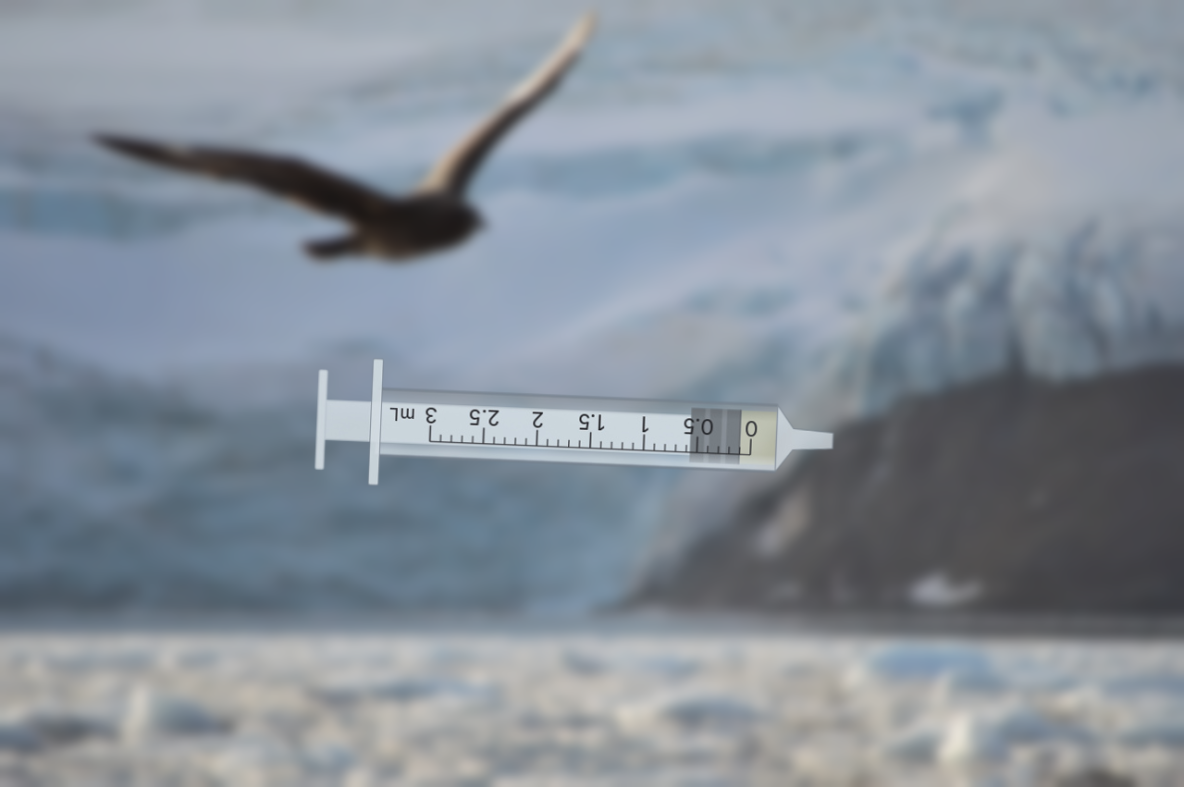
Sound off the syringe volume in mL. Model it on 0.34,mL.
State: 0.1,mL
